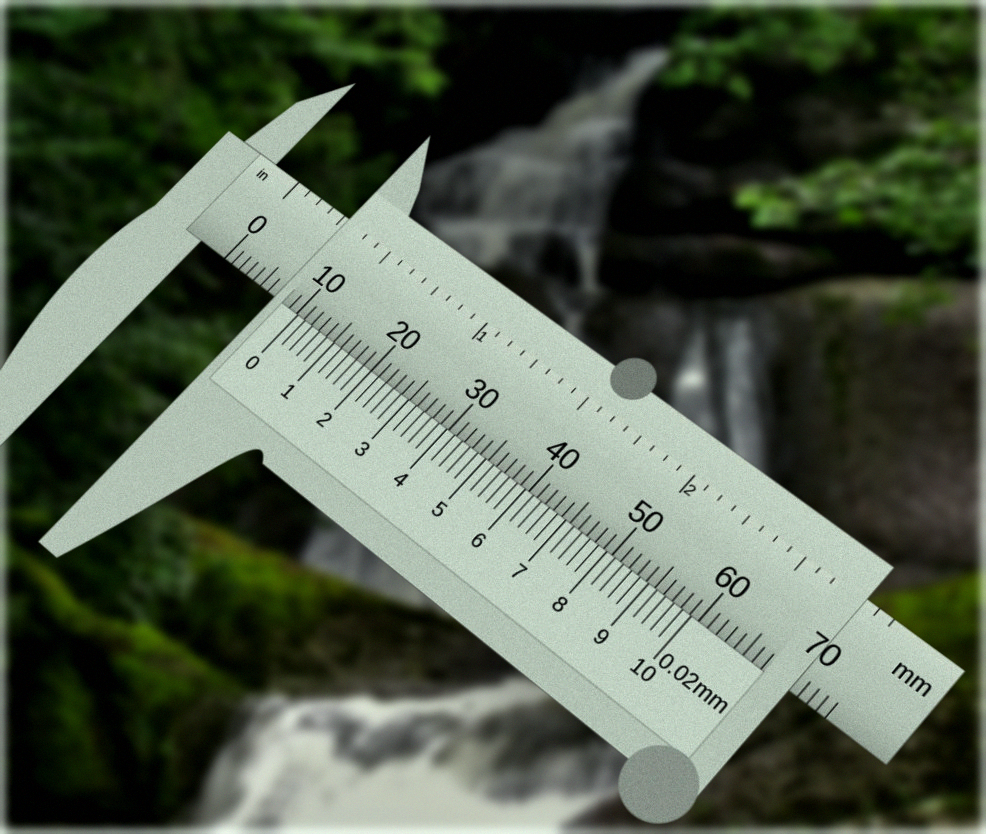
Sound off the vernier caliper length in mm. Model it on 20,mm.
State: 10.2,mm
